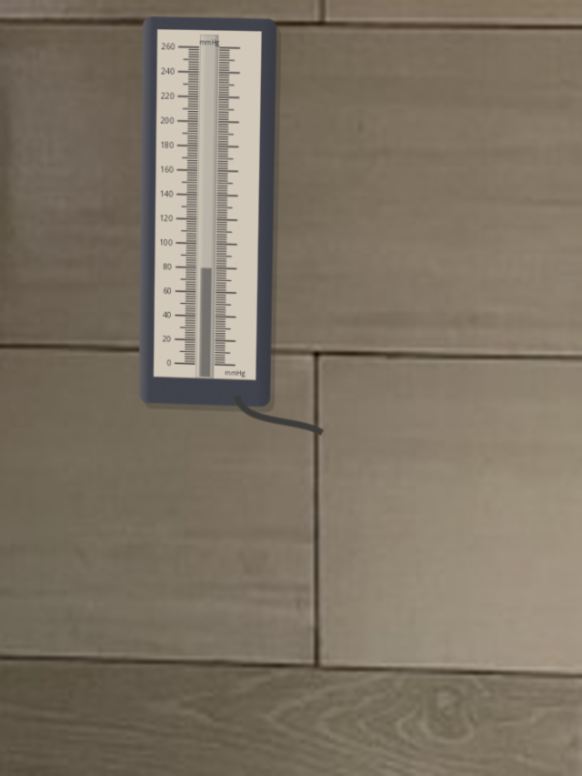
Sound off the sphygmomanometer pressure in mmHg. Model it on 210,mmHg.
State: 80,mmHg
